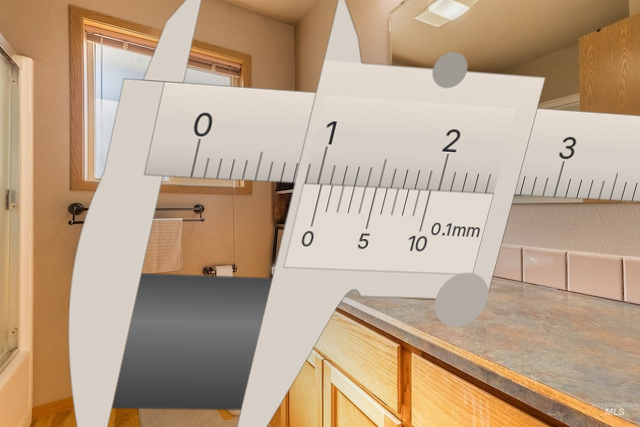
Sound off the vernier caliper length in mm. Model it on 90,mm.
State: 10.3,mm
